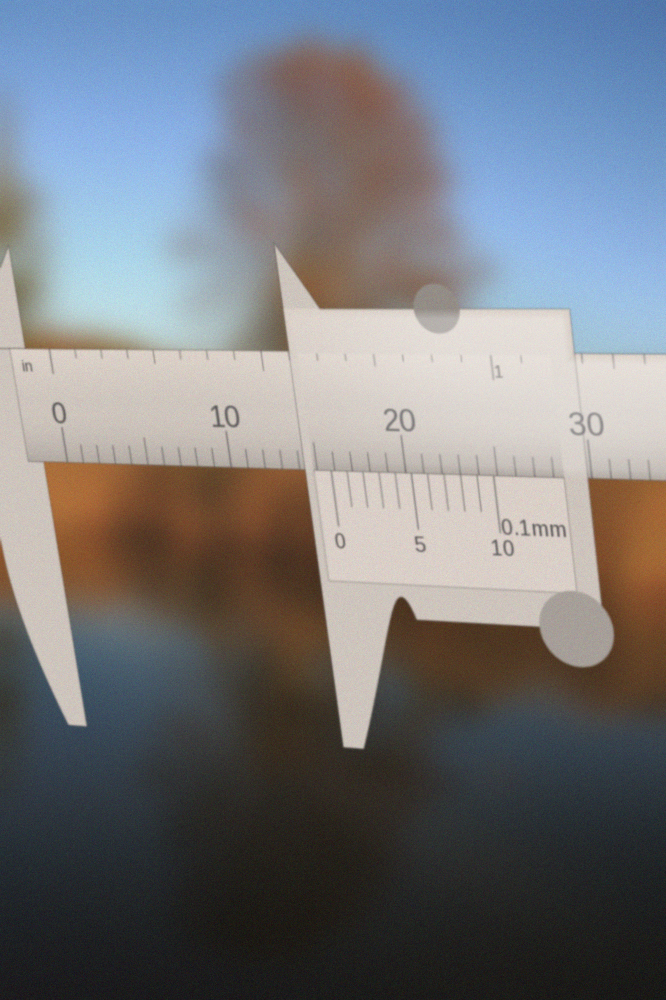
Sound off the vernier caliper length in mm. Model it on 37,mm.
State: 15.8,mm
